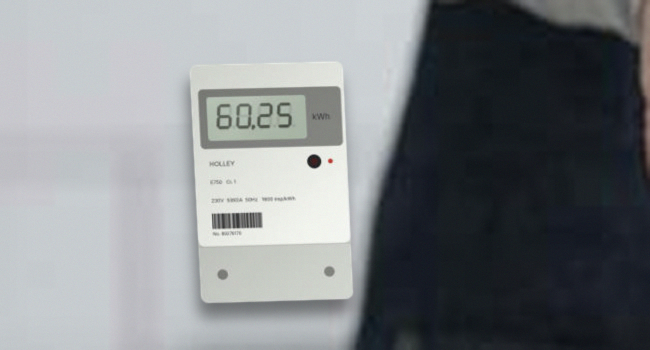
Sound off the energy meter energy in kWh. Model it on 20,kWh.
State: 60.25,kWh
